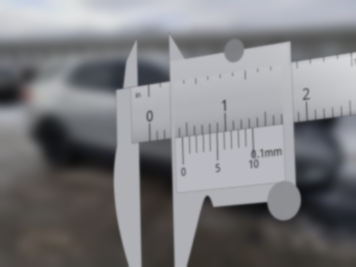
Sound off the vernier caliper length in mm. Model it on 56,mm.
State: 4.4,mm
